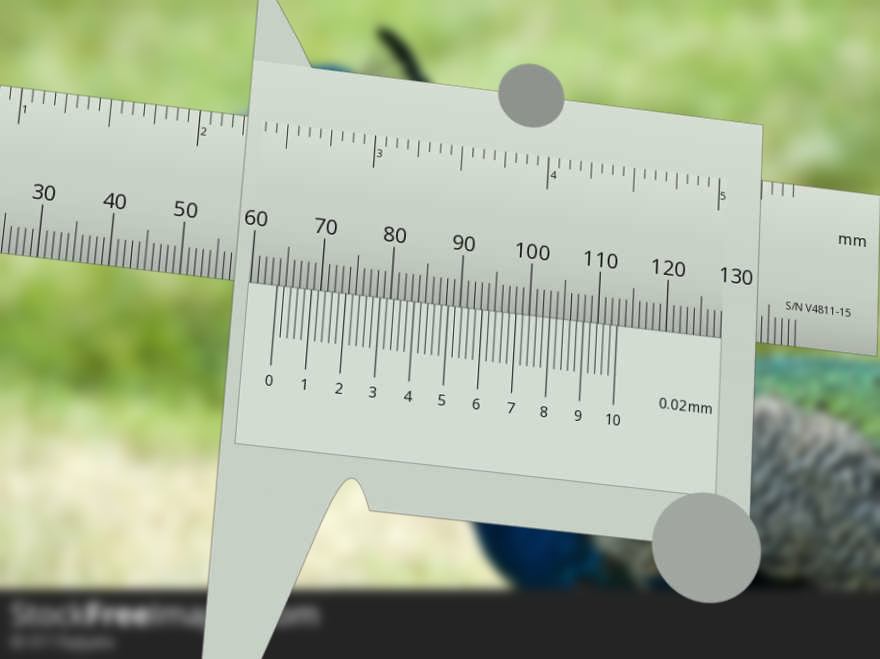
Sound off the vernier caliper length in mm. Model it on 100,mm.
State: 63.8,mm
